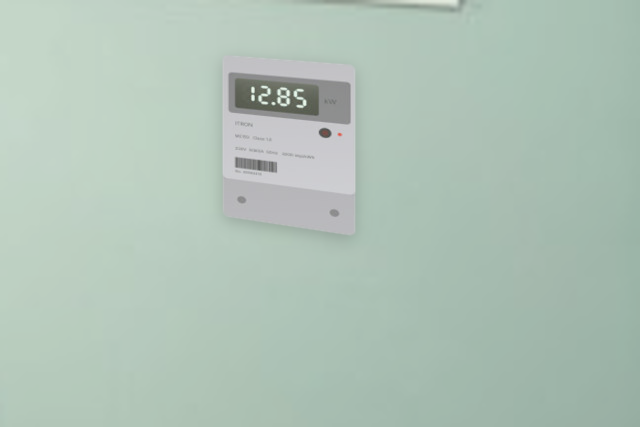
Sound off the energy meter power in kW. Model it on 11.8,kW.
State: 12.85,kW
